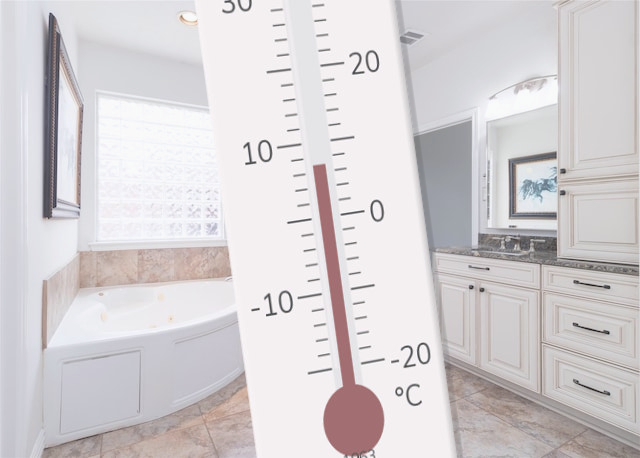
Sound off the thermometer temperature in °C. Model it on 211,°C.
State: 7,°C
